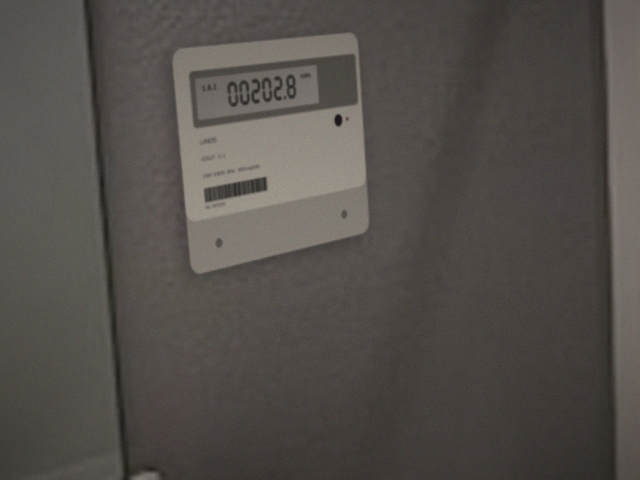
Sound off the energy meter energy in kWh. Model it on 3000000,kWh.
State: 202.8,kWh
